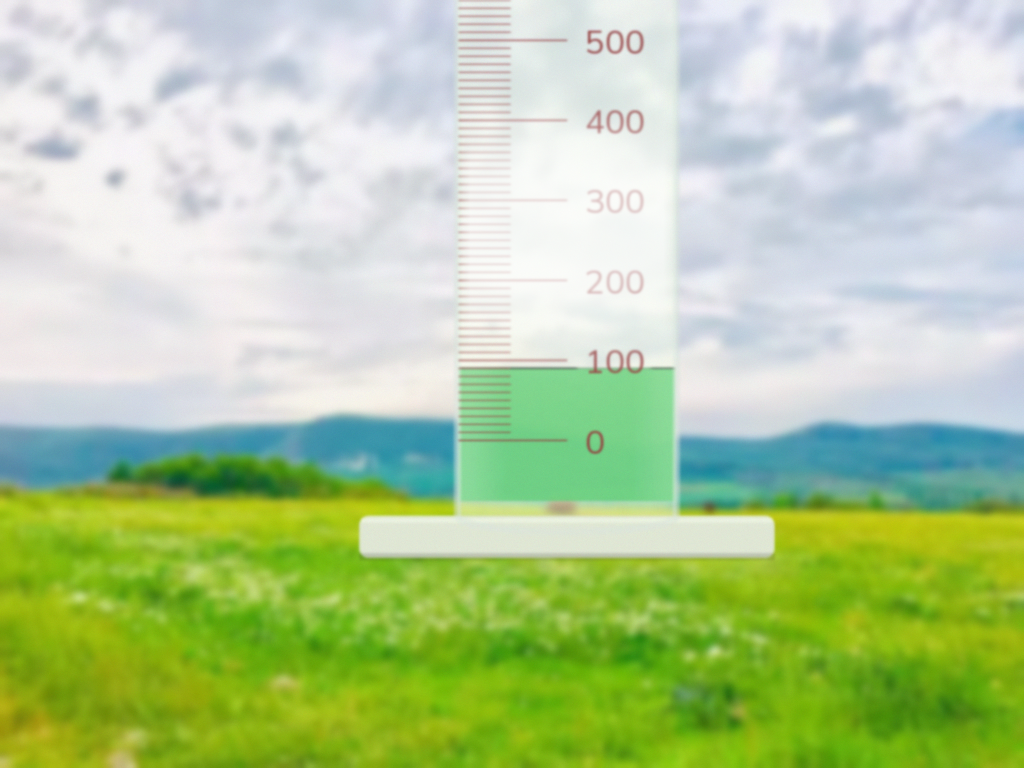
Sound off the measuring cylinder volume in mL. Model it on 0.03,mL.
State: 90,mL
